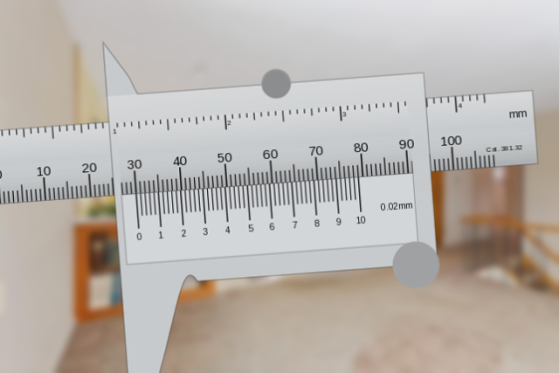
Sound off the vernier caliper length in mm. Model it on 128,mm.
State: 30.0,mm
